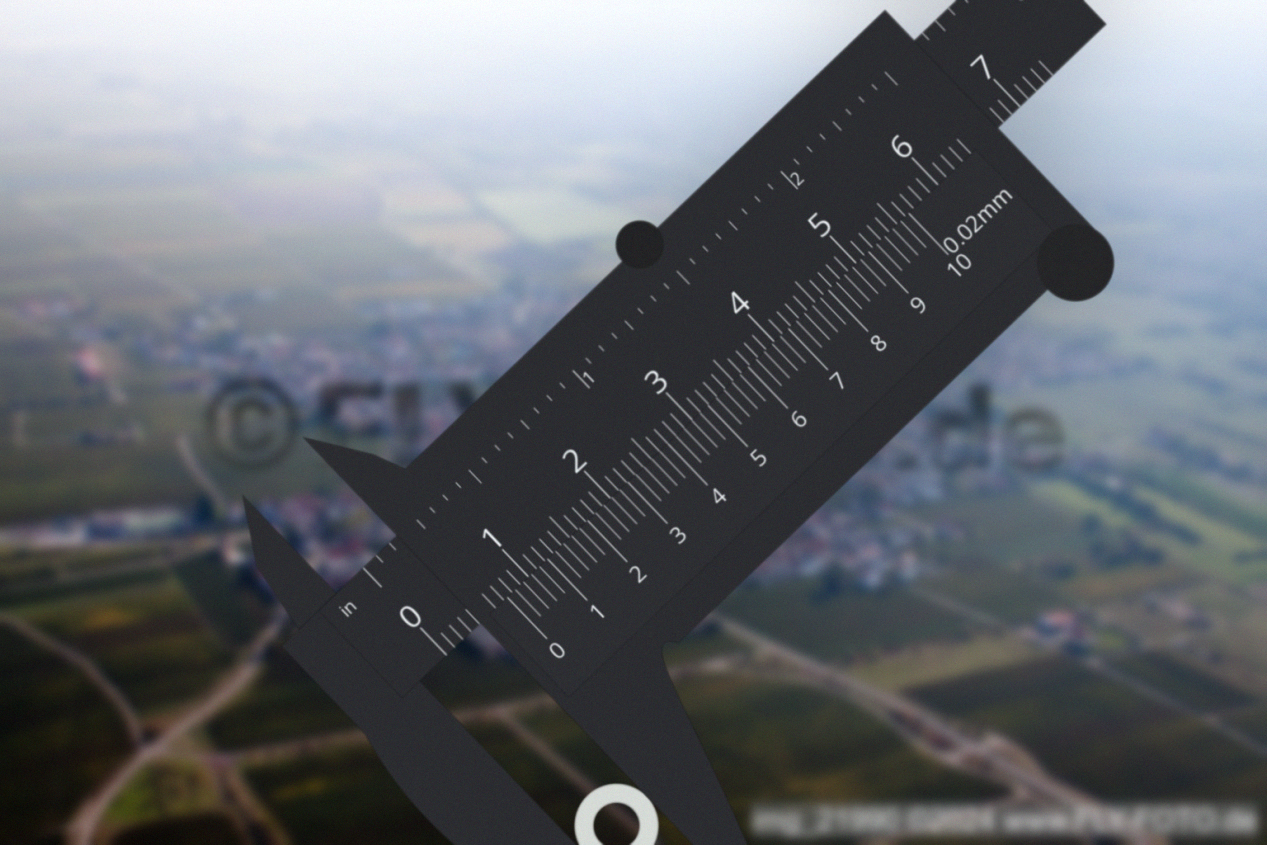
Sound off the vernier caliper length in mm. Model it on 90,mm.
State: 7.4,mm
